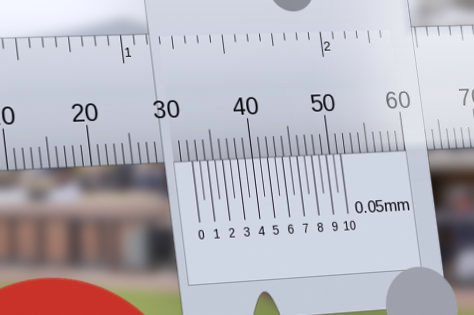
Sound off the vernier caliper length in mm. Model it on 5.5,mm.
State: 32.4,mm
